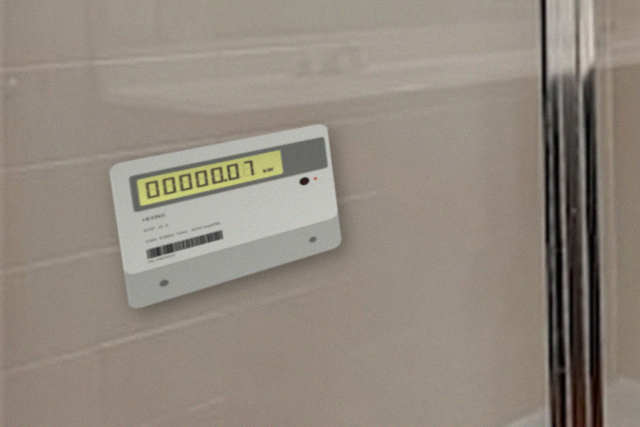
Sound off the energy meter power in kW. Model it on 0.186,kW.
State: 0.07,kW
